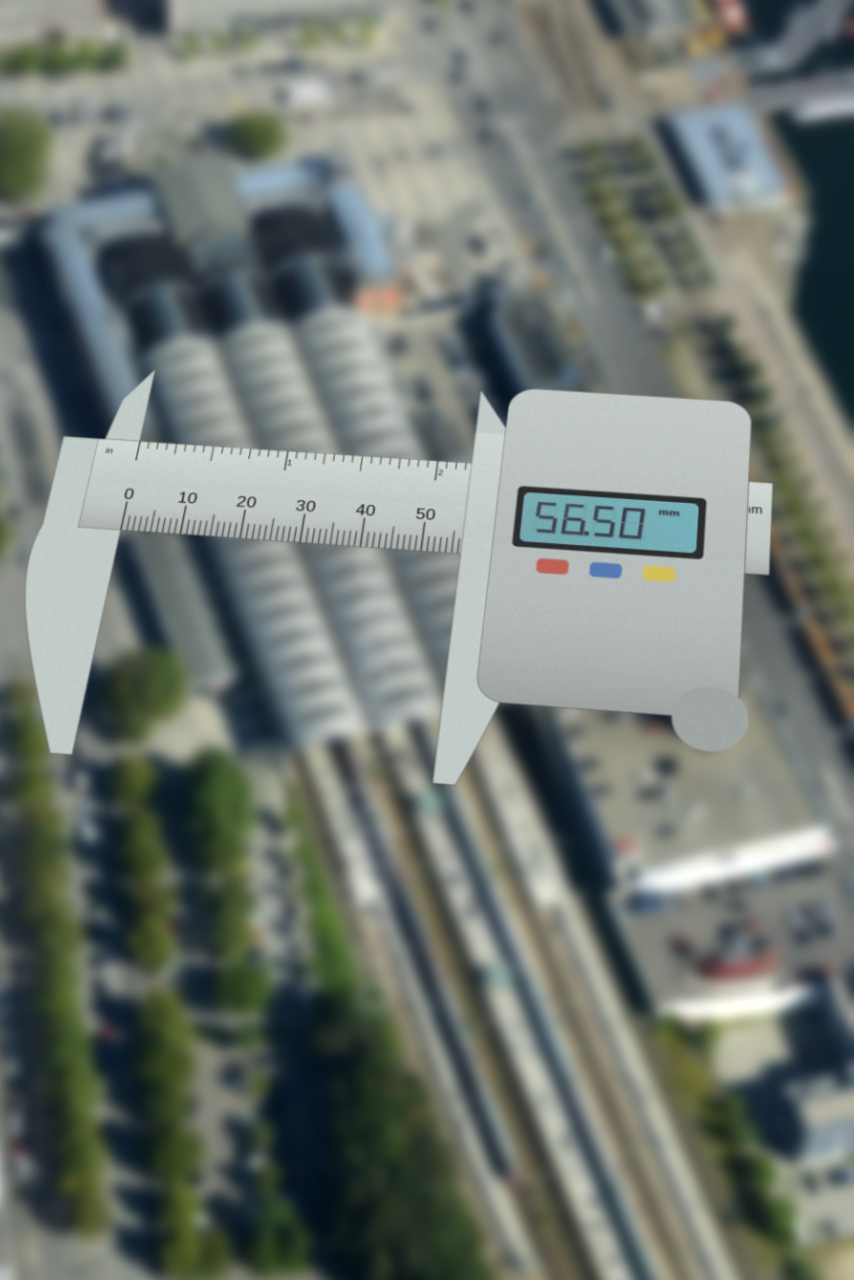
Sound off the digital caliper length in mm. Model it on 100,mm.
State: 56.50,mm
